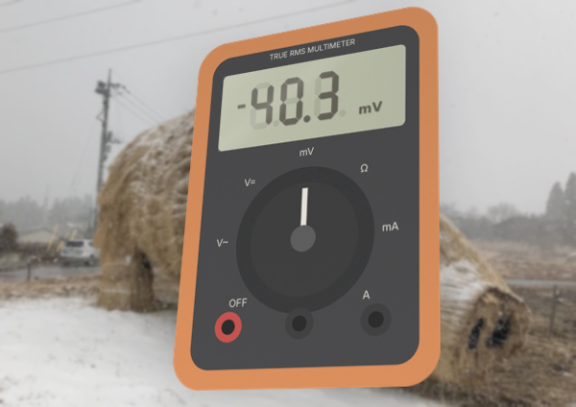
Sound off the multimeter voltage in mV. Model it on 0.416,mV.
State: -40.3,mV
